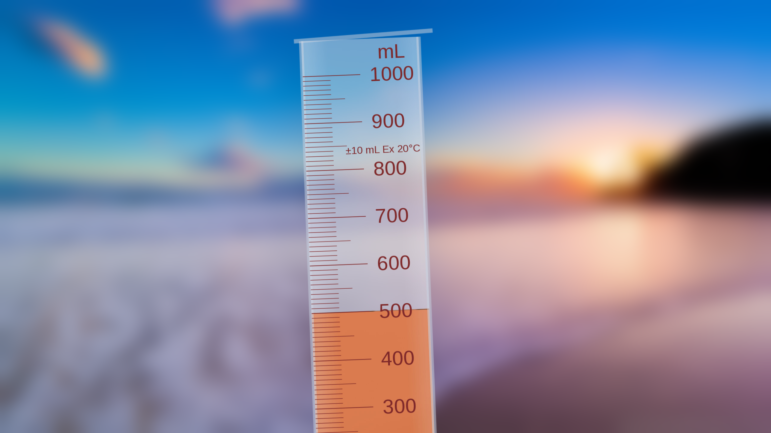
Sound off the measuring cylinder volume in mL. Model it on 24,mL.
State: 500,mL
